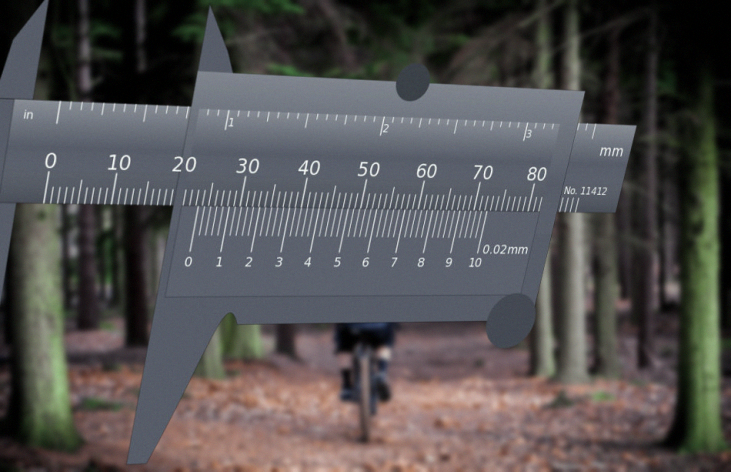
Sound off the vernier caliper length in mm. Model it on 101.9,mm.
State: 23.4,mm
